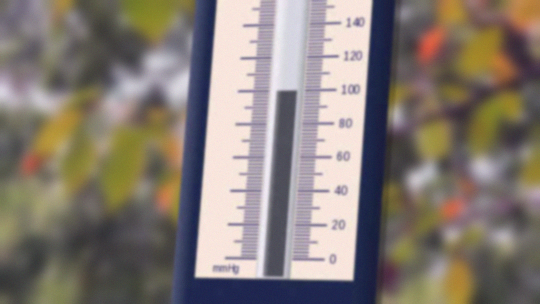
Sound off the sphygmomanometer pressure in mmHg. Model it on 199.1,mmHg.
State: 100,mmHg
